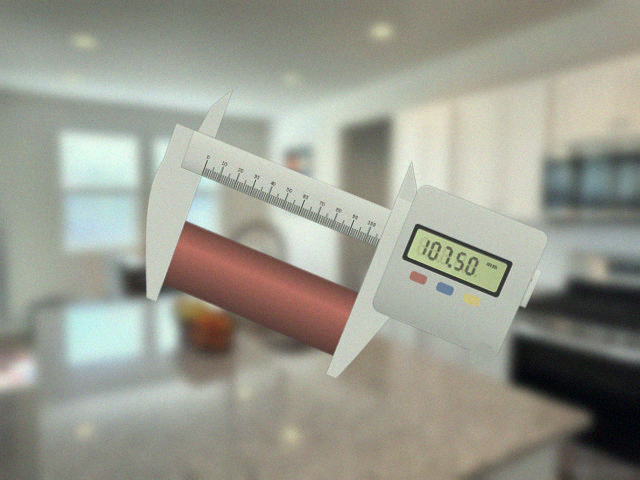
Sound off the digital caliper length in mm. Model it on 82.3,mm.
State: 107.50,mm
